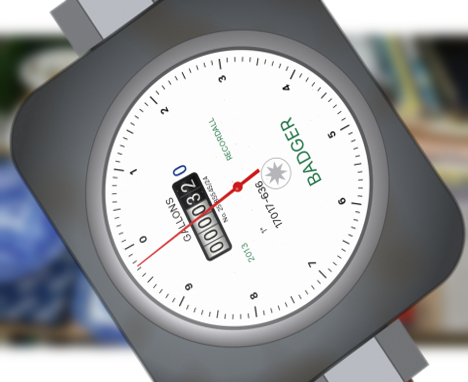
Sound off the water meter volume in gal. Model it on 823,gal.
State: 319.7,gal
